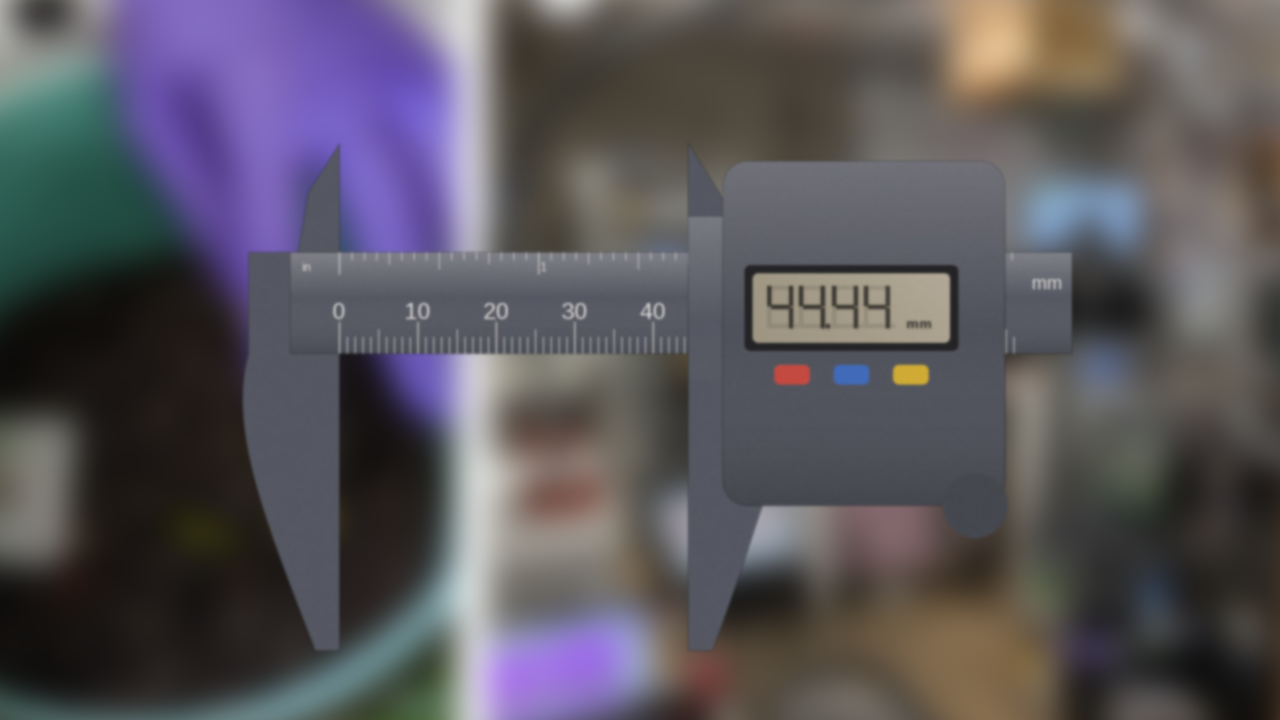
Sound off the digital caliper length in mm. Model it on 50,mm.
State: 44.44,mm
